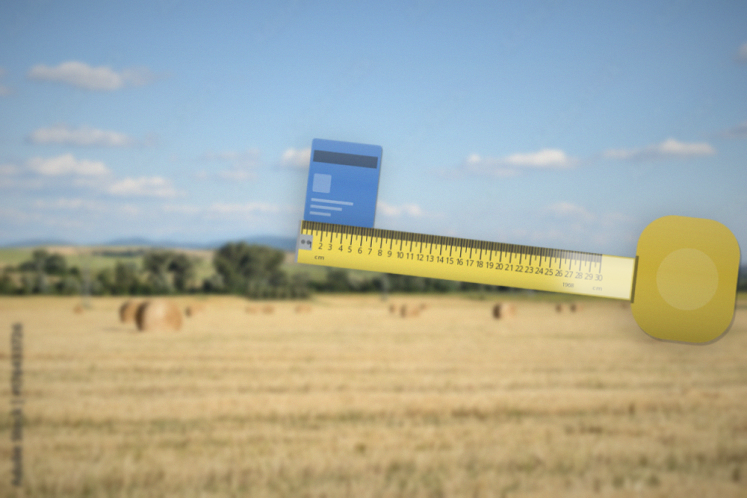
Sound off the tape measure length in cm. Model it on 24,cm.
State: 7,cm
